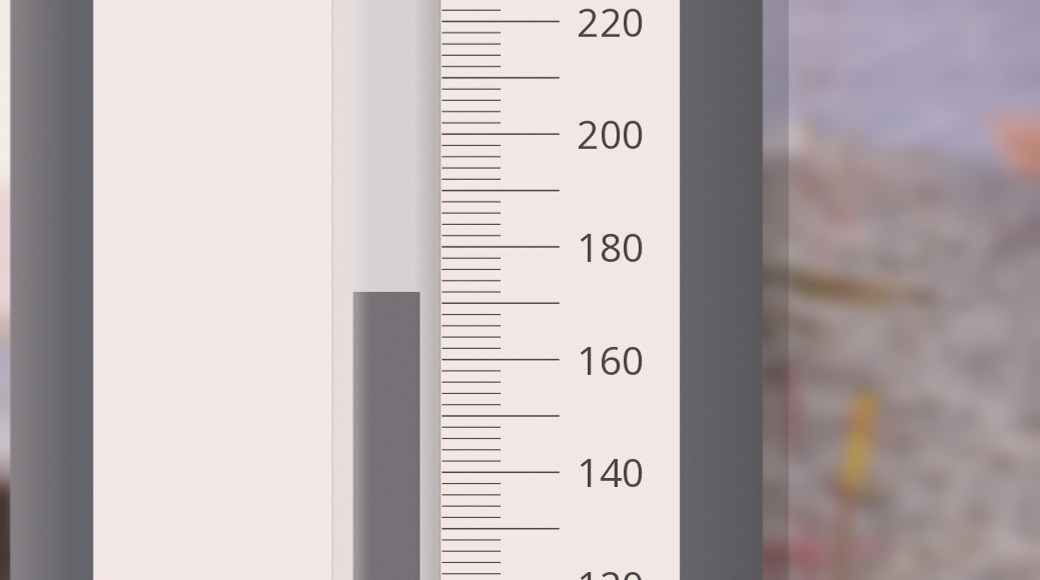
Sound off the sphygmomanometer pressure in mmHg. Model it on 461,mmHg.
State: 172,mmHg
